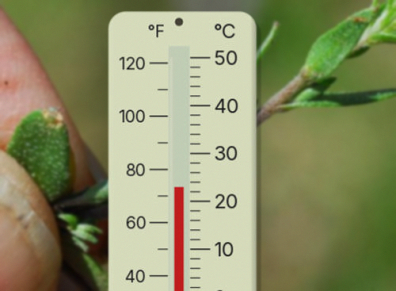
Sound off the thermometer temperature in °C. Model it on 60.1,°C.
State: 23,°C
